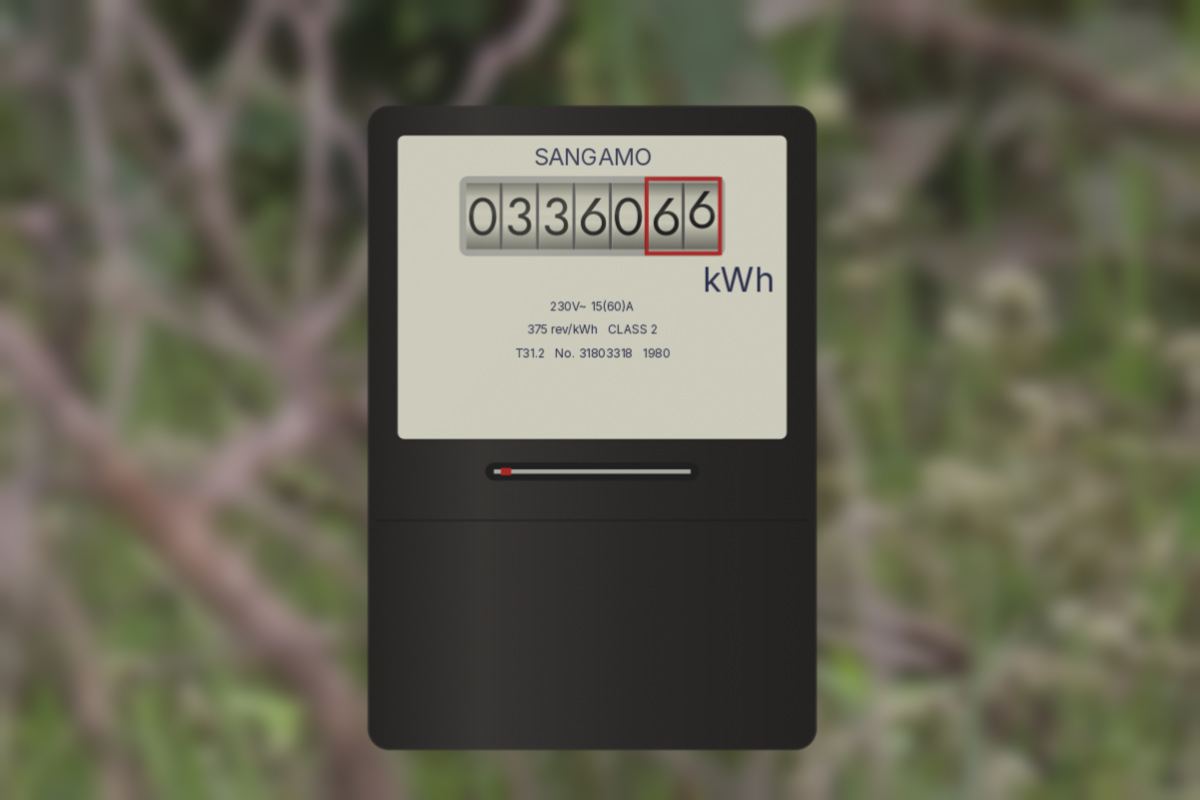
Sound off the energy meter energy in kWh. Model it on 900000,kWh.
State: 3360.66,kWh
